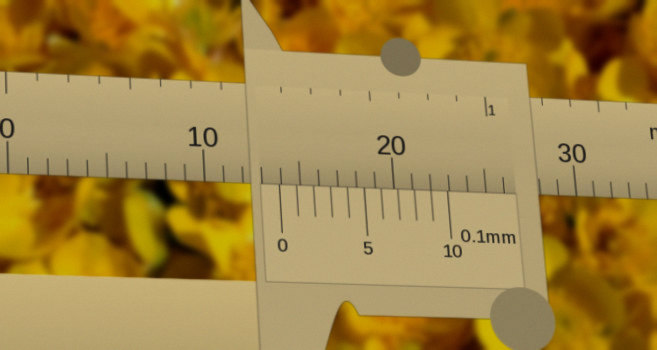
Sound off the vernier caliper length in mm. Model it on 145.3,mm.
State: 13.9,mm
